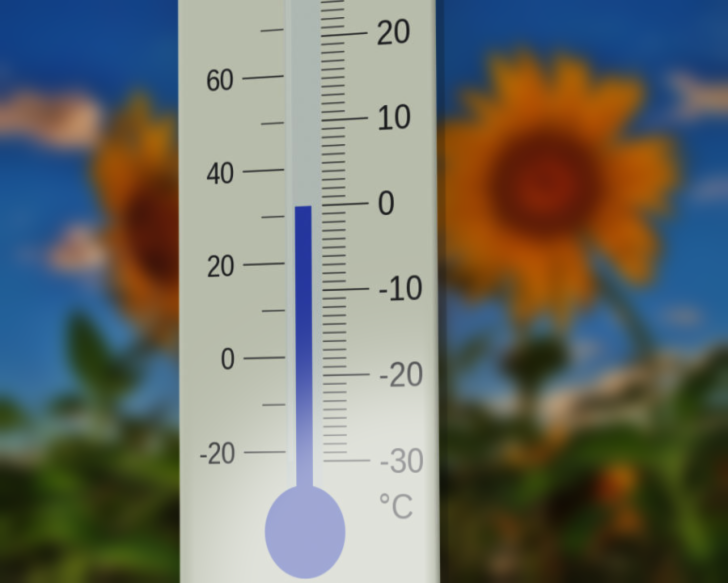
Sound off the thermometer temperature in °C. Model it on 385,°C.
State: 0,°C
